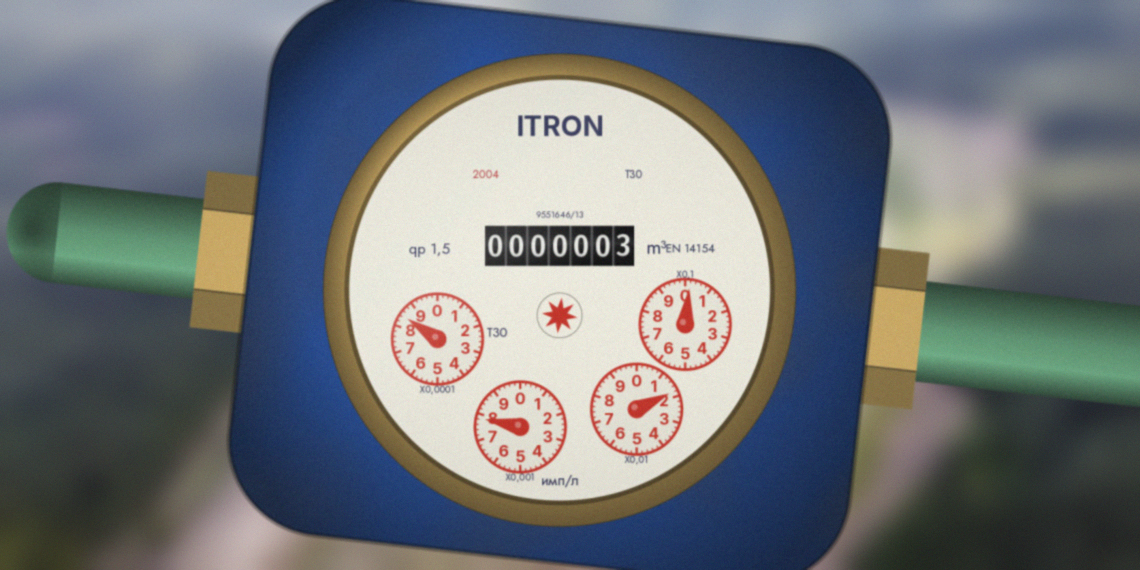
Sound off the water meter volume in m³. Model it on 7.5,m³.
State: 3.0178,m³
